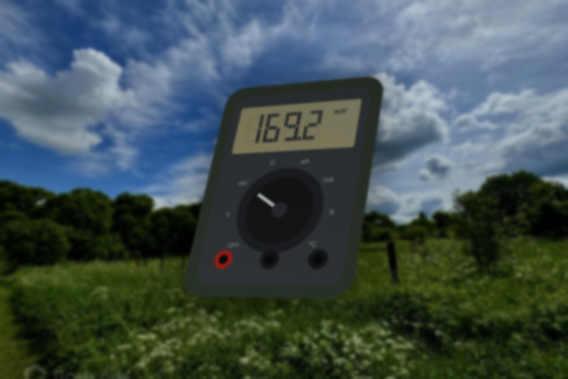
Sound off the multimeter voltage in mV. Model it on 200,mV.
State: 169.2,mV
